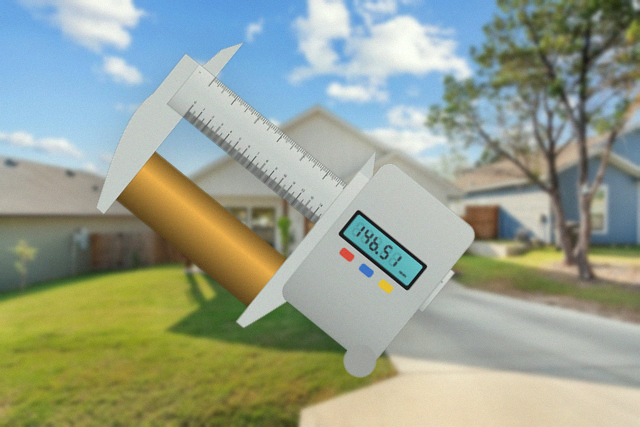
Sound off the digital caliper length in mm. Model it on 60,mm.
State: 146.51,mm
